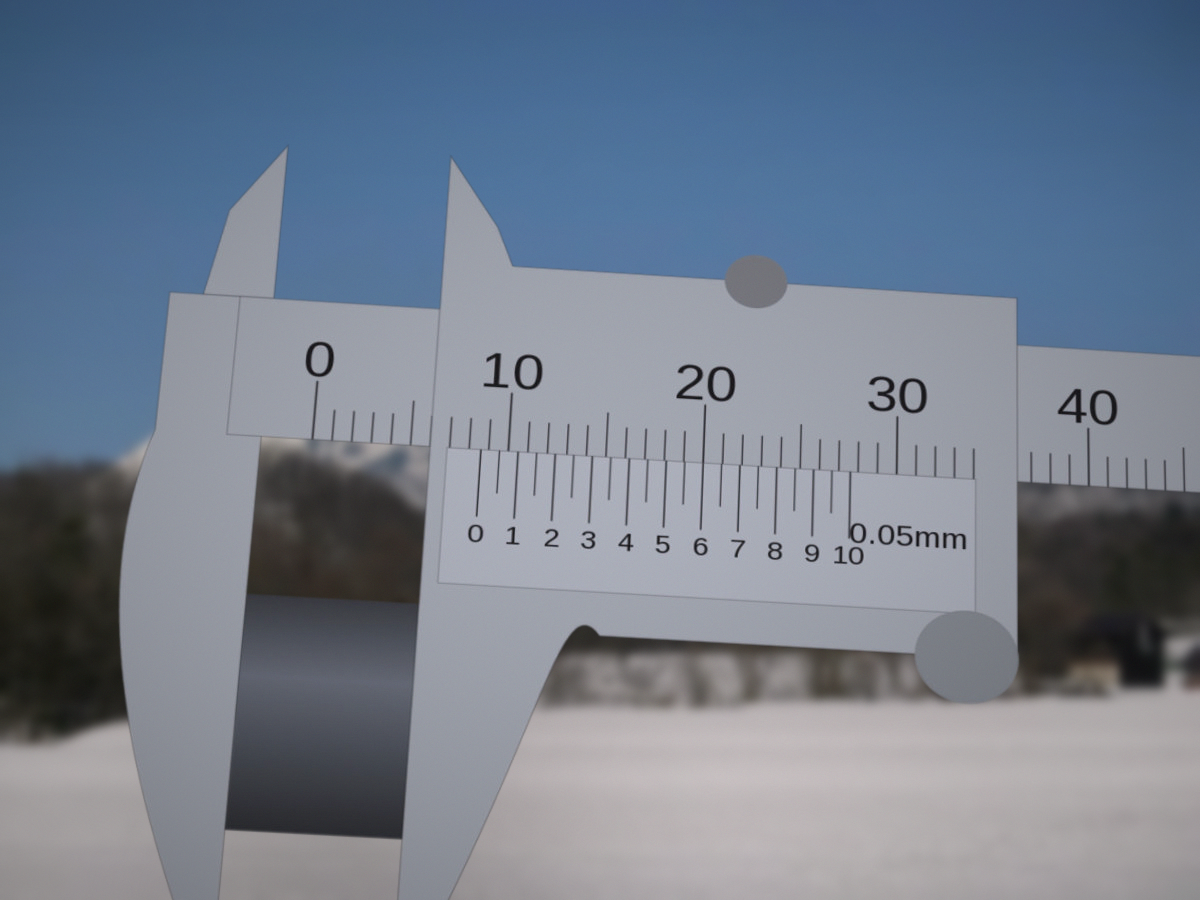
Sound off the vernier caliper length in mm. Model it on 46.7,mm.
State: 8.6,mm
